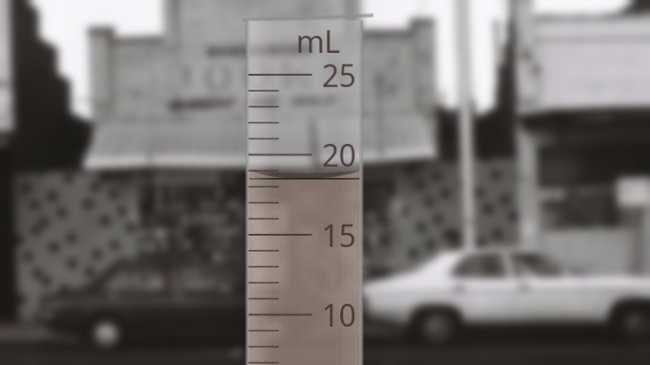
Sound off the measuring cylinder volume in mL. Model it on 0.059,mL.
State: 18.5,mL
